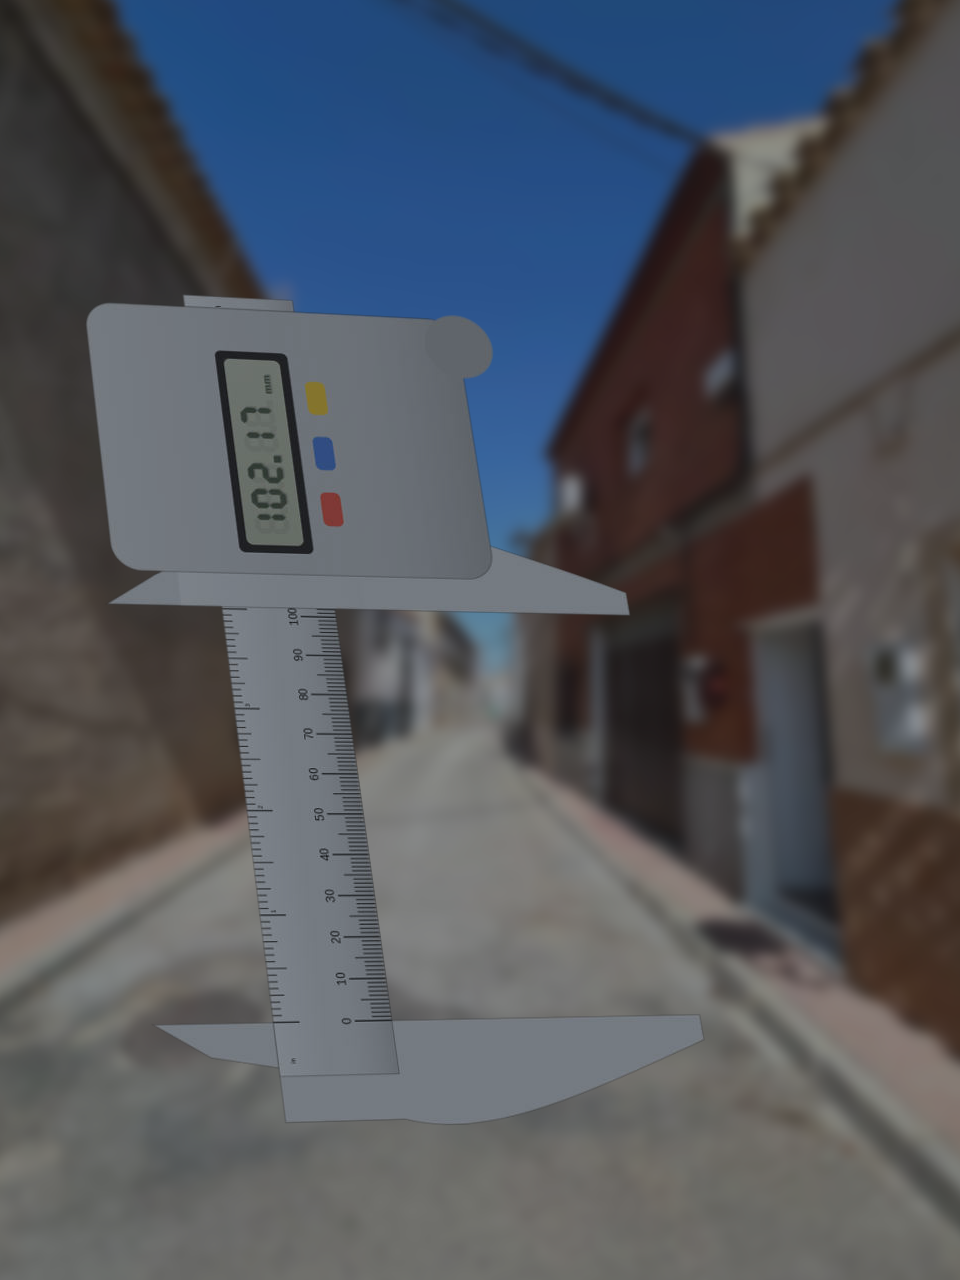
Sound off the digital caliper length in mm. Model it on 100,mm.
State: 102.17,mm
